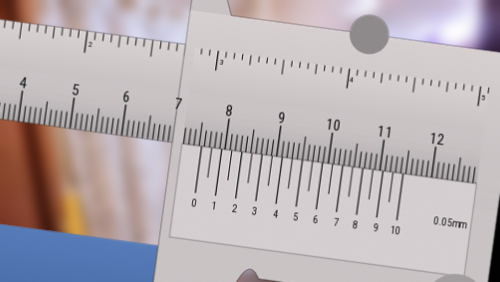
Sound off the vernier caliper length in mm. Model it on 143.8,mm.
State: 75.5,mm
